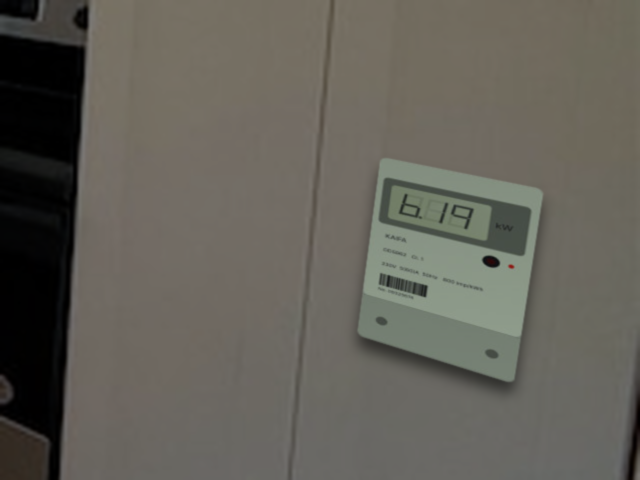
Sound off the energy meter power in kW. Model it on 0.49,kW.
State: 6.19,kW
